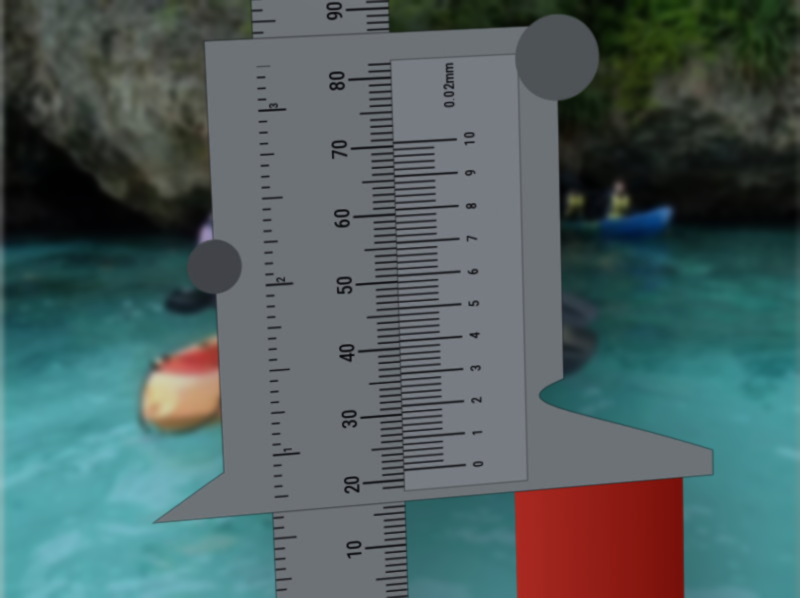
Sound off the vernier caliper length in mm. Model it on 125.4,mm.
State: 21.5,mm
